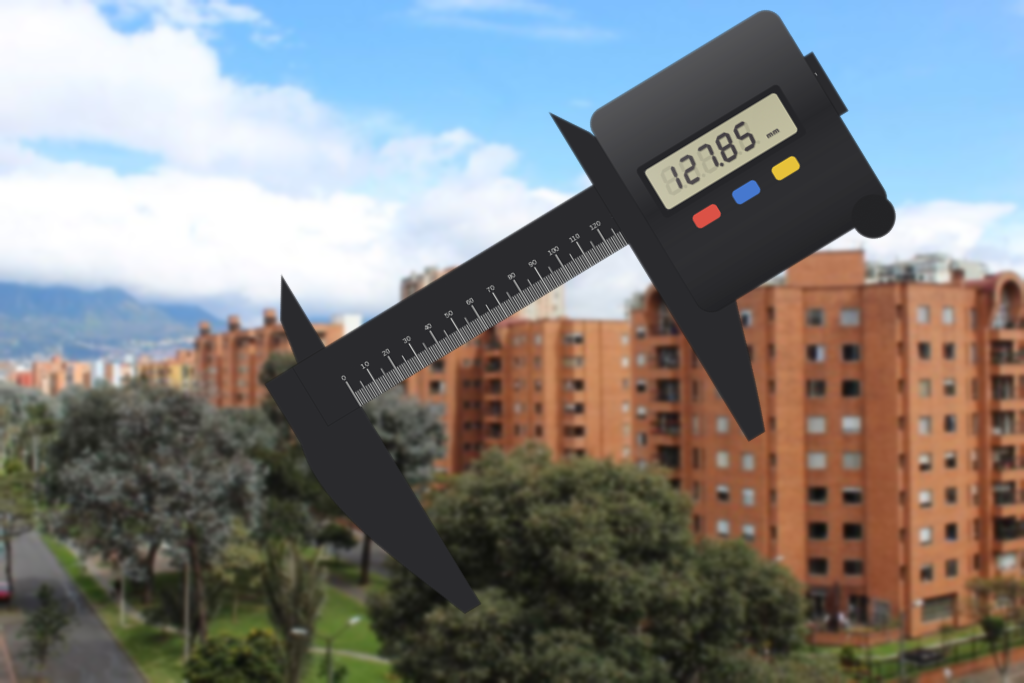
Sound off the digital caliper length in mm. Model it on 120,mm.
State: 127.85,mm
